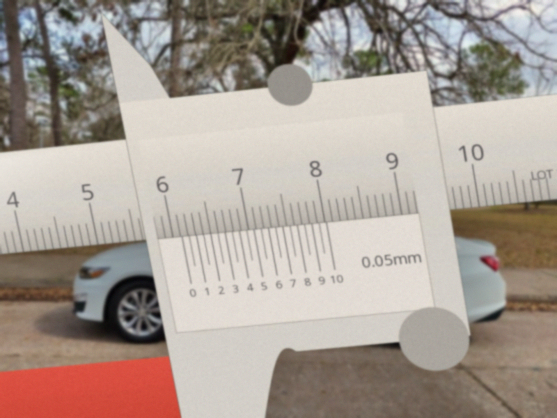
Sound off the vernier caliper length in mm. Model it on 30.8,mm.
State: 61.2,mm
